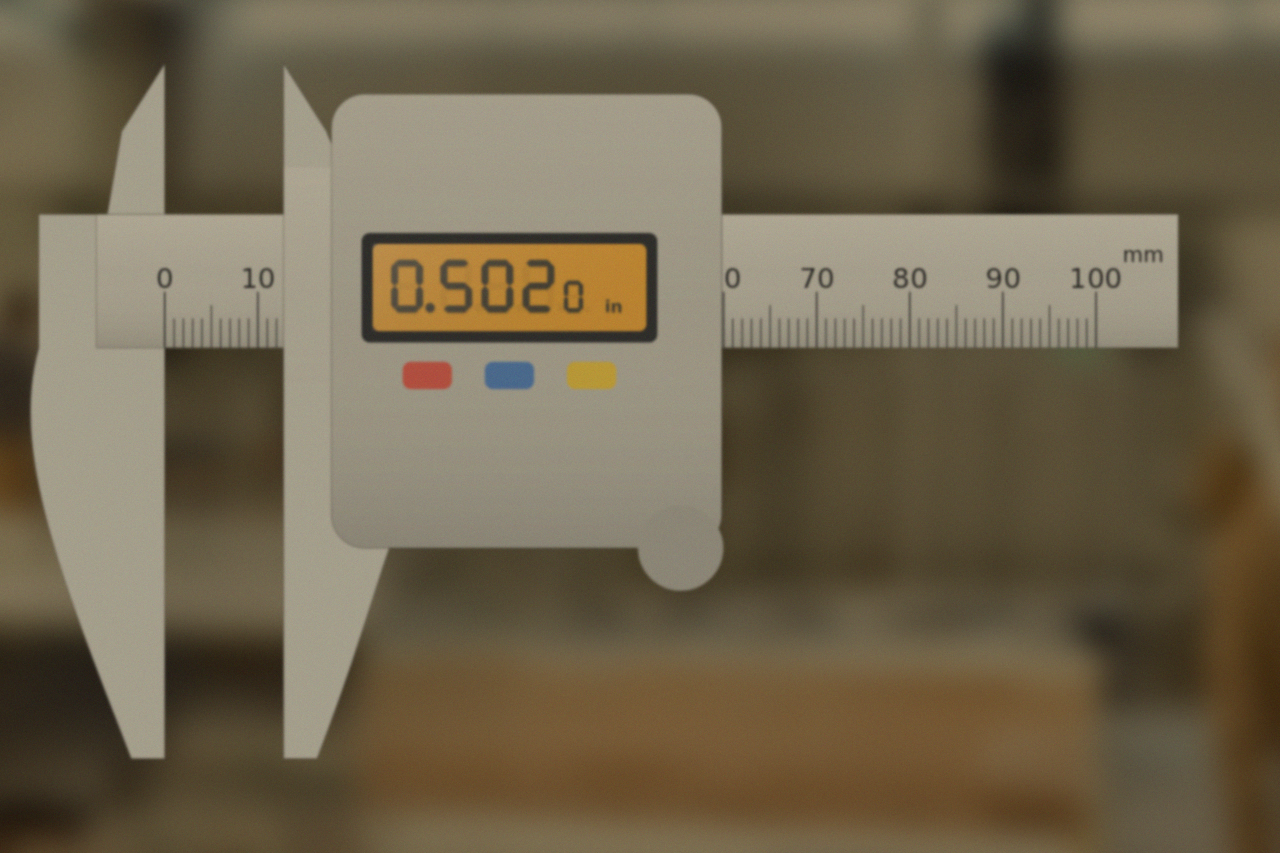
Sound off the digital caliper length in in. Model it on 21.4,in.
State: 0.5020,in
